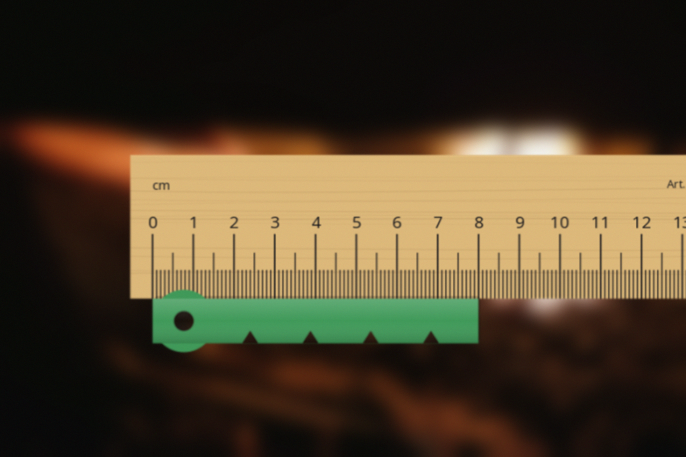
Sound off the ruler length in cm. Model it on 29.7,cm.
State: 8,cm
